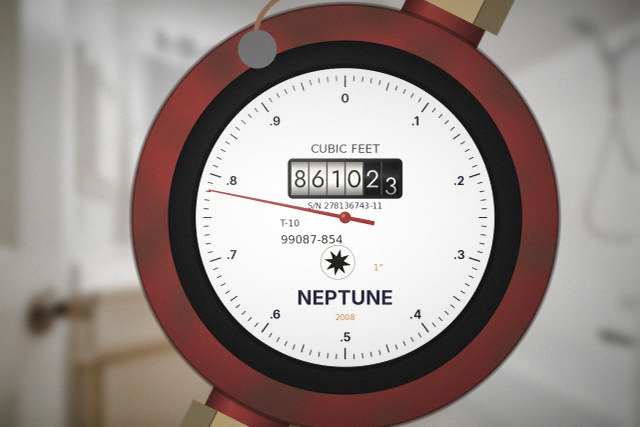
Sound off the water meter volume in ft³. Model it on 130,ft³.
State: 861022.78,ft³
